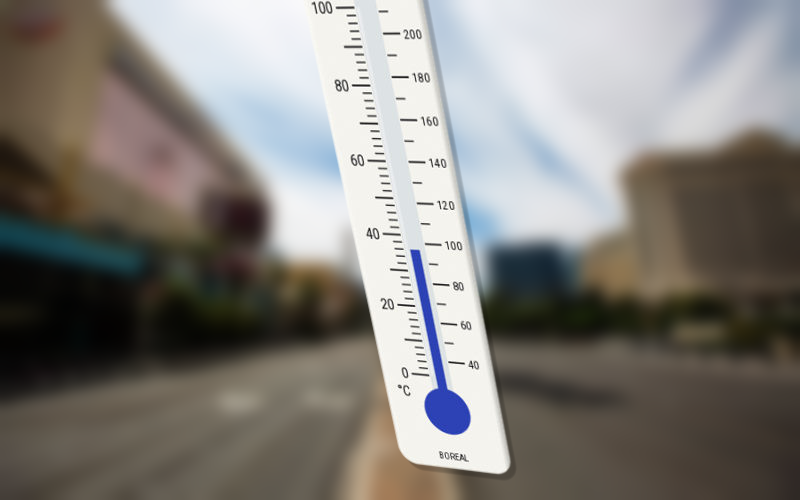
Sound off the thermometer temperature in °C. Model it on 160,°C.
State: 36,°C
